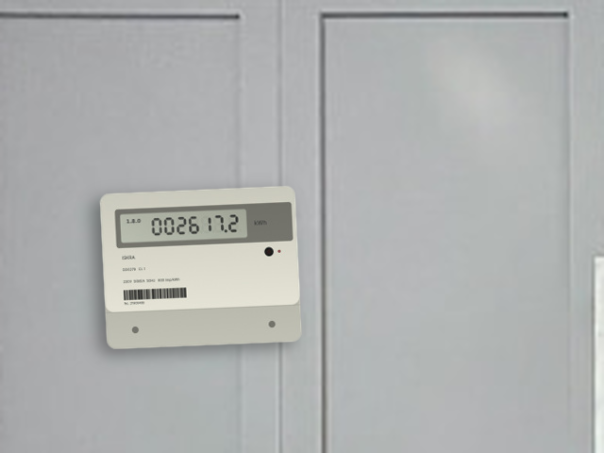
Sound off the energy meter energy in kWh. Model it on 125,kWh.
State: 2617.2,kWh
